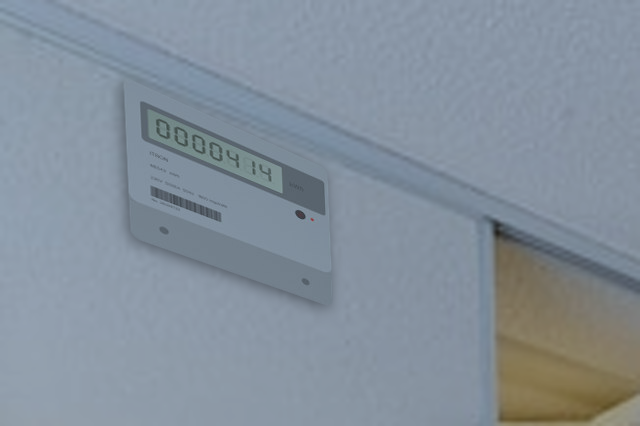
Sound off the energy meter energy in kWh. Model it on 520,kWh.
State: 414,kWh
